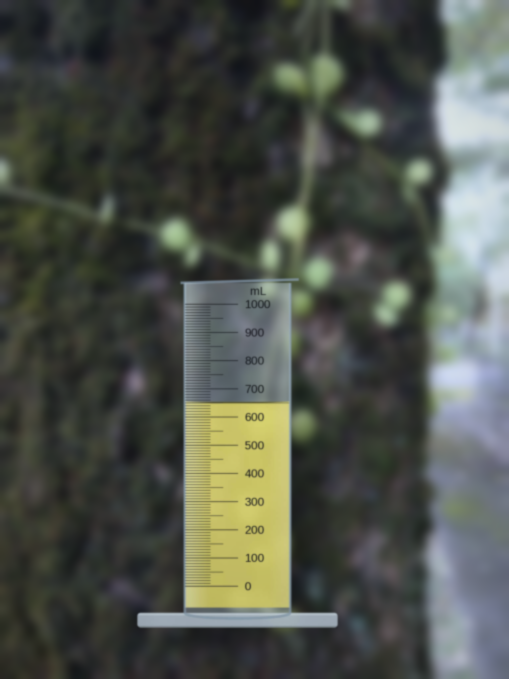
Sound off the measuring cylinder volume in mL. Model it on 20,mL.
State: 650,mL
